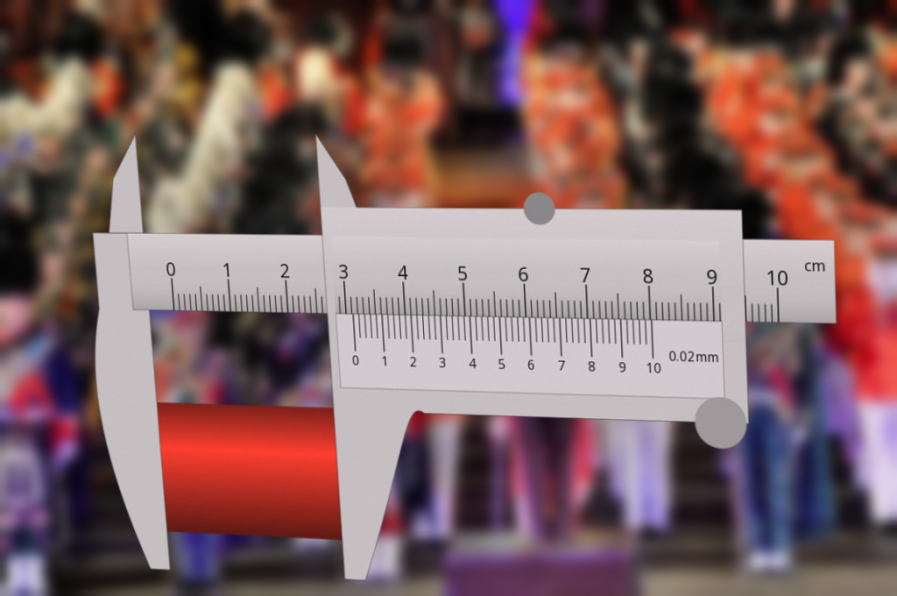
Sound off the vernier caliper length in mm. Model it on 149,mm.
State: 31.2,mm
